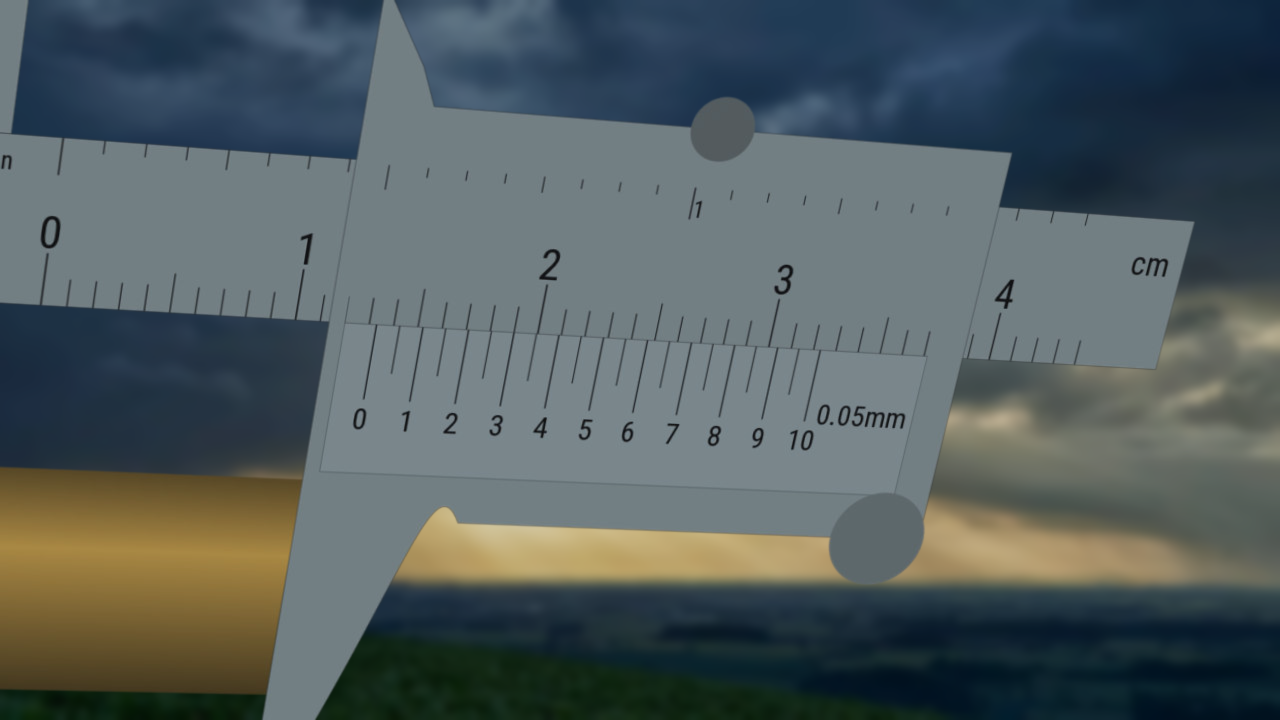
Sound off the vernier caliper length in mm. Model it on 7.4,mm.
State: 13.3,mm
